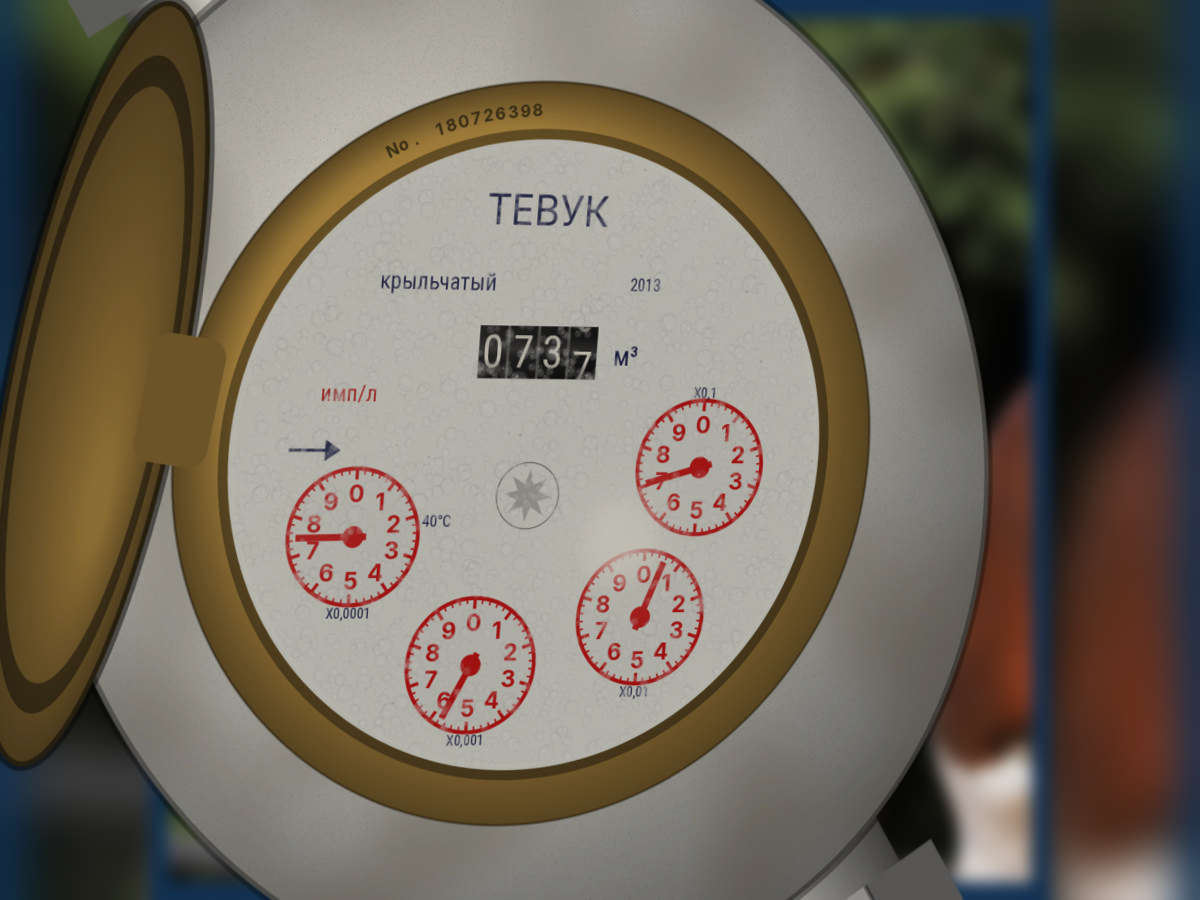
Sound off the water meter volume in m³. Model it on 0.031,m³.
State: 736.7057,m³
